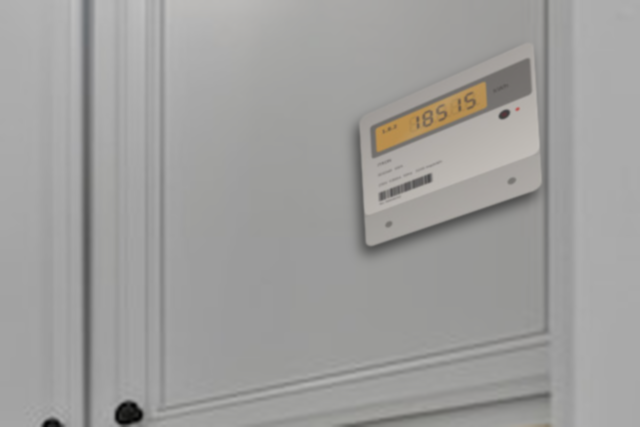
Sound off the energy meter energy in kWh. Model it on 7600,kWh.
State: 18515,kWh
